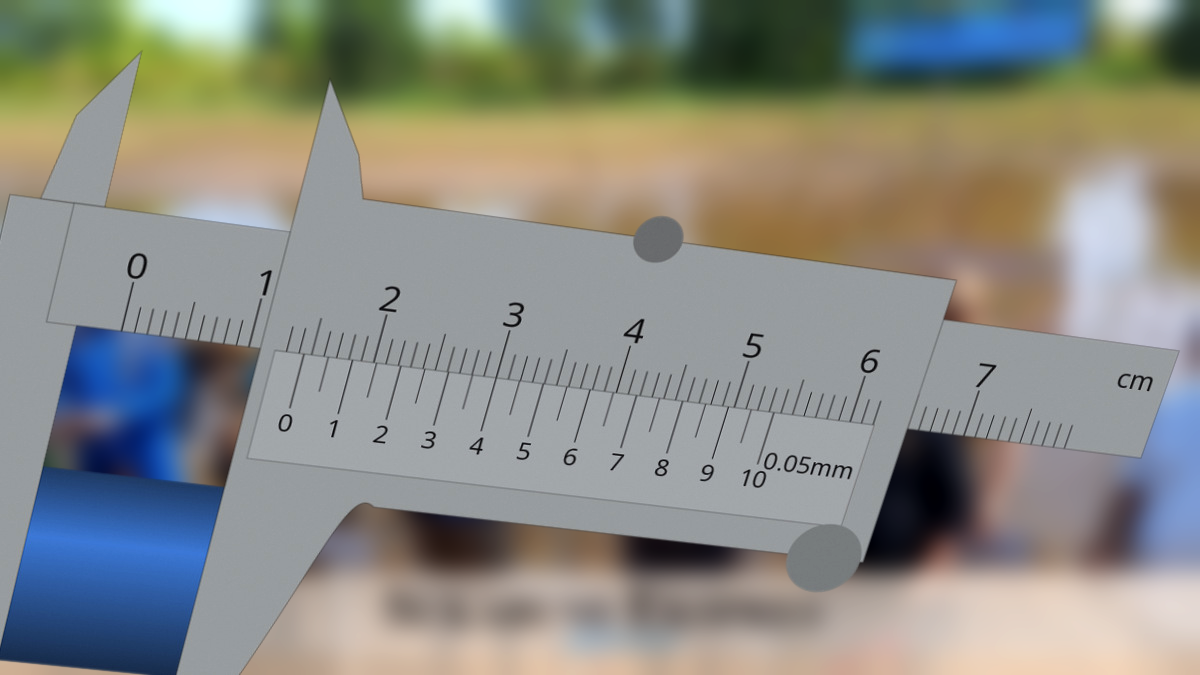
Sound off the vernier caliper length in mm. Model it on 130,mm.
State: 14.4,mm
